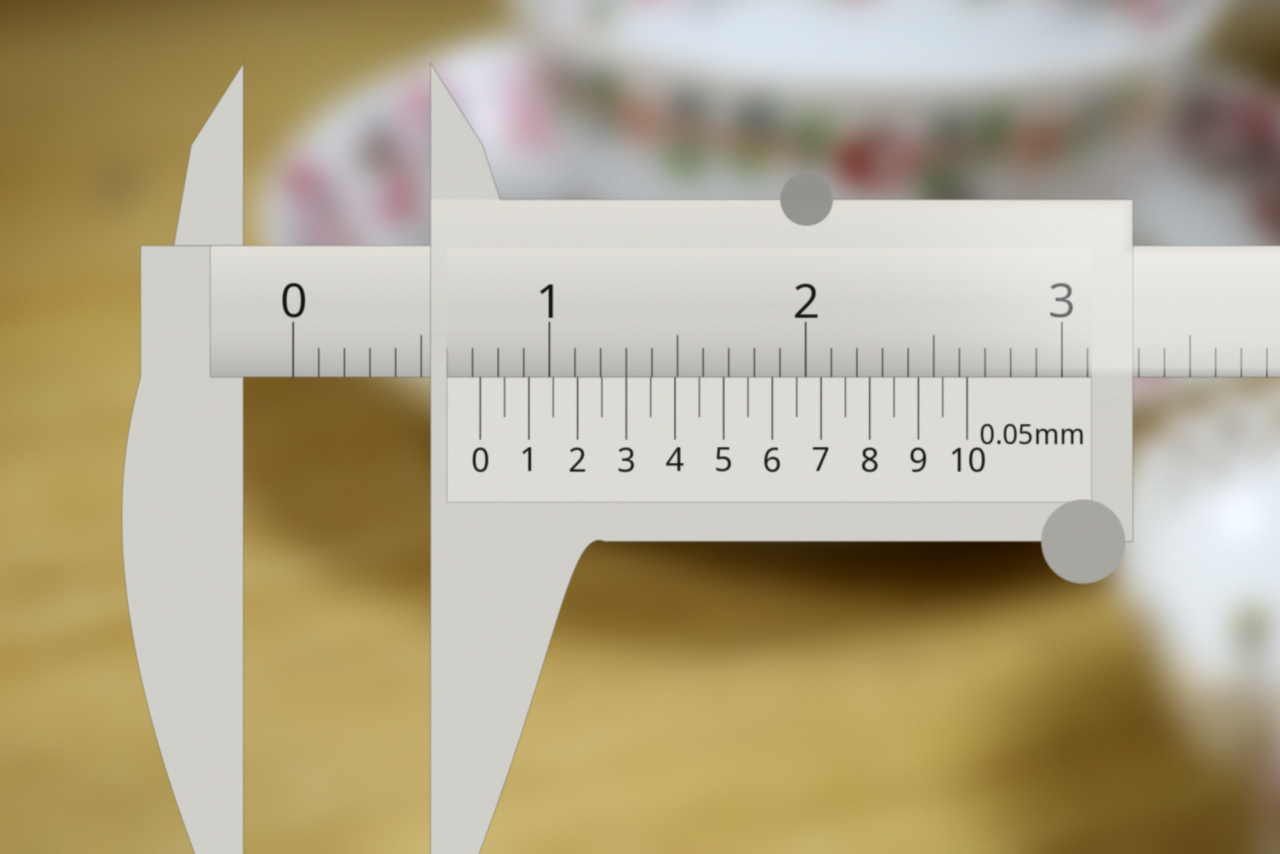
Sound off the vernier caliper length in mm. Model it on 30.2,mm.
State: 7.3,mm
